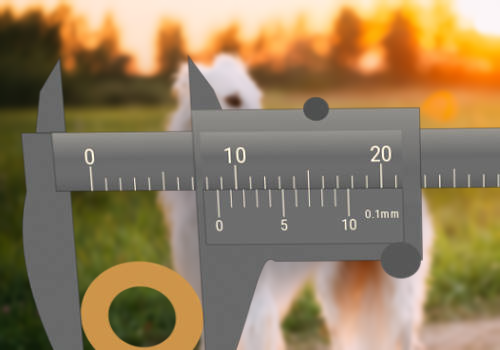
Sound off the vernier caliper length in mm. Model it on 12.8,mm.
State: 8.7,mm
